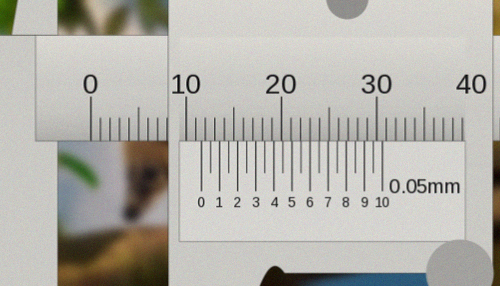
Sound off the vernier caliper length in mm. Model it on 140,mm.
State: 11.6,mm
